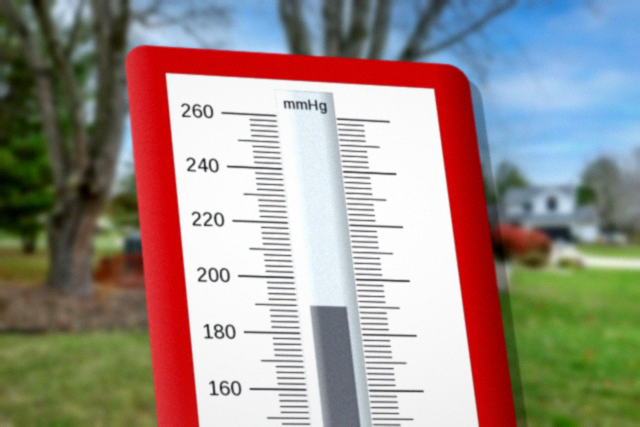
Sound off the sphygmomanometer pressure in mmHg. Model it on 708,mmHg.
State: 190,mmHg
